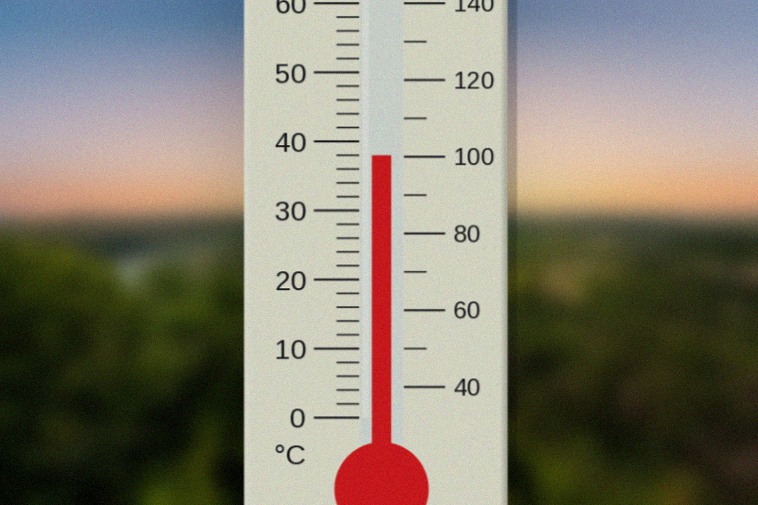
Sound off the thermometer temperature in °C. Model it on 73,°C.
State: 38,°C
